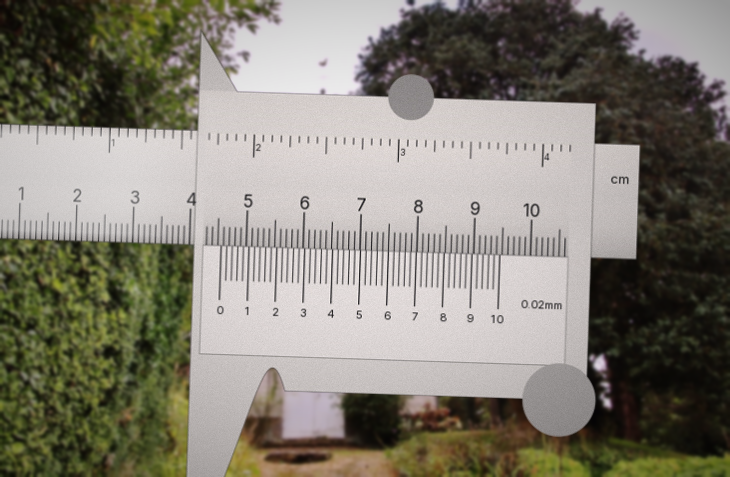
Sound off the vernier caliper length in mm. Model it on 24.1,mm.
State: 45.6,mm
